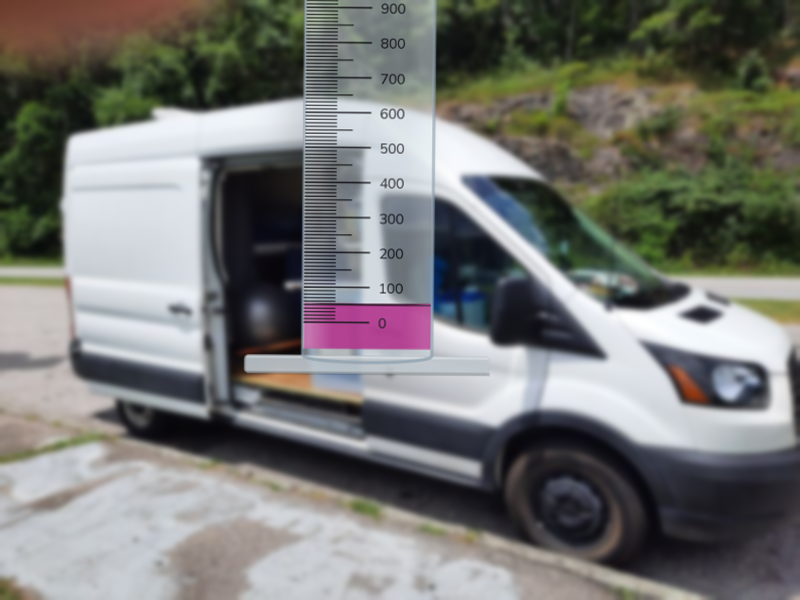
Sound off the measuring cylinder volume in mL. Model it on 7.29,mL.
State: 50,mL
